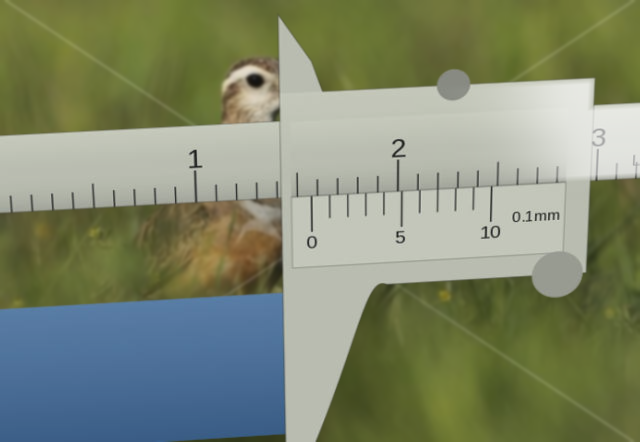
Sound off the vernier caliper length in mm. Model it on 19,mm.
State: 15.7,mm
